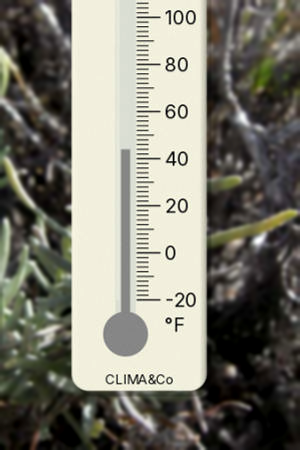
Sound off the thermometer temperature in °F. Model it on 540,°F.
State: 44,°F
